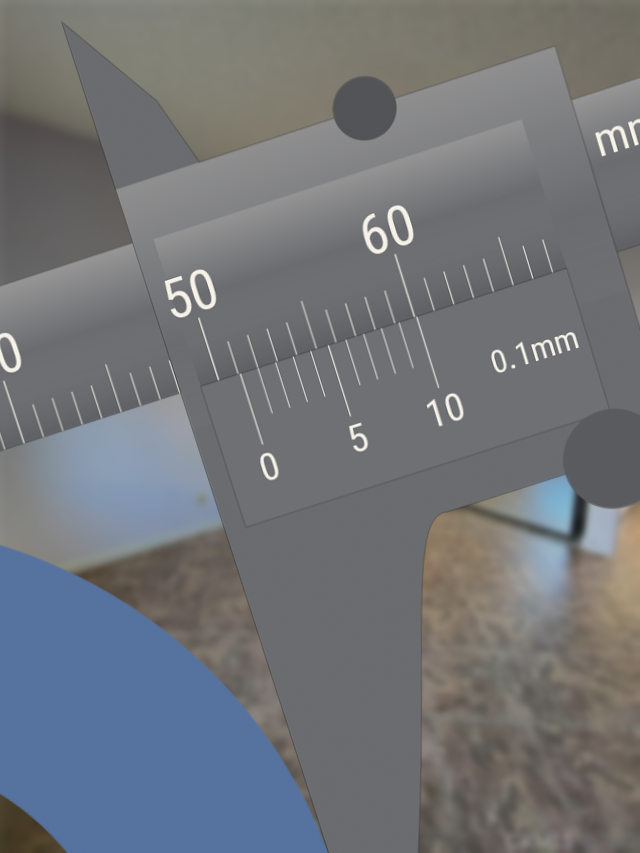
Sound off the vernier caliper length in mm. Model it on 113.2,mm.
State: 51.1,mm
